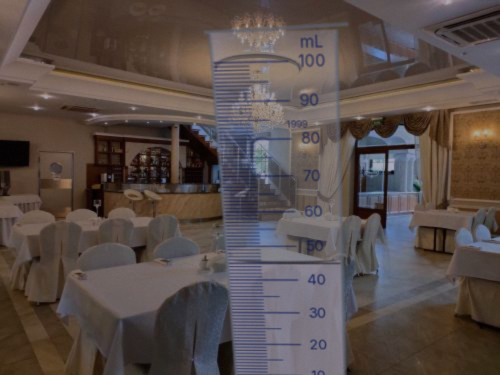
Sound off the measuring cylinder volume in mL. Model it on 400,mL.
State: 45,mL
